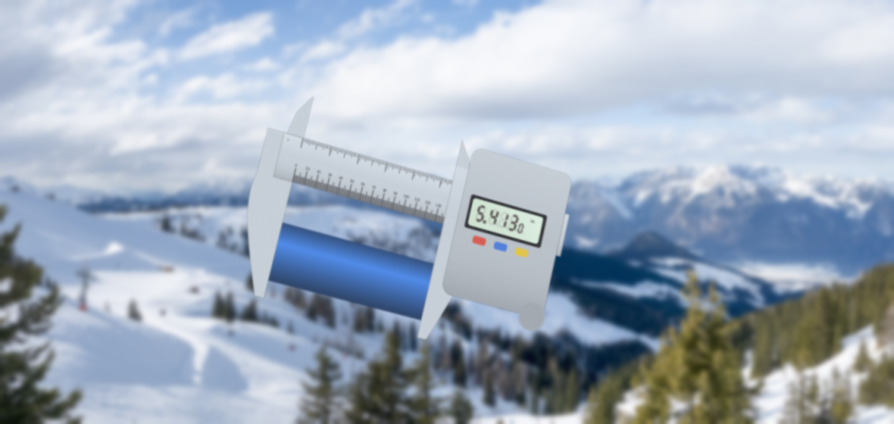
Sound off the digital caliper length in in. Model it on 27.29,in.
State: 5.4130,in
